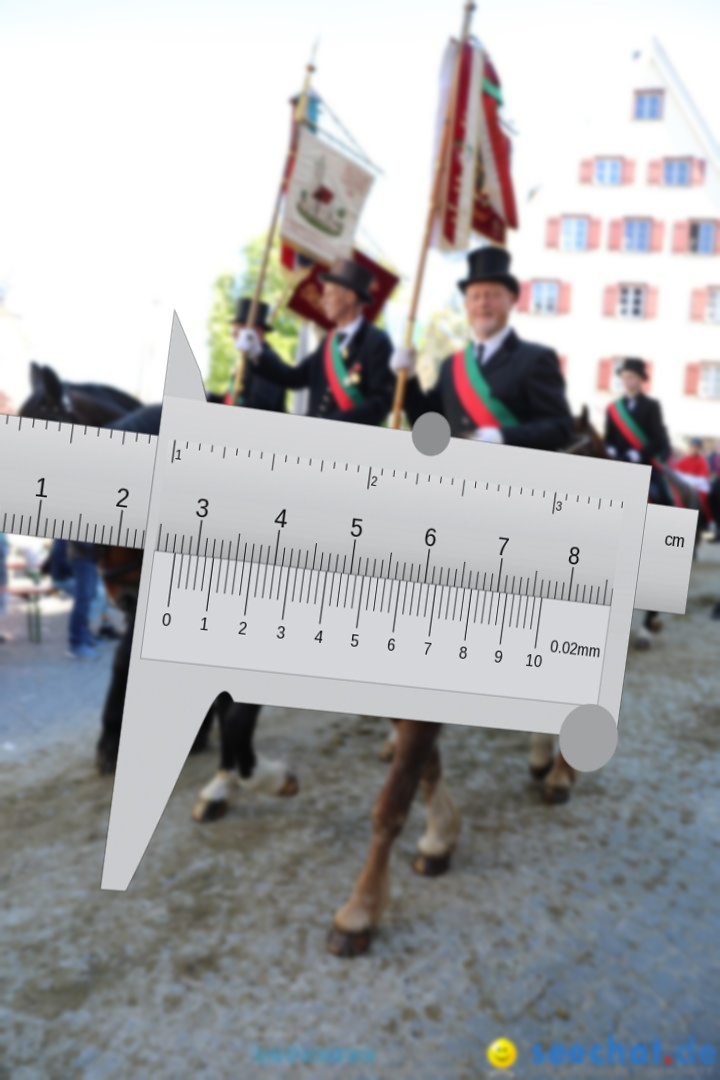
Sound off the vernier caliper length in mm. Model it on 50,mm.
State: 27.2,mm
